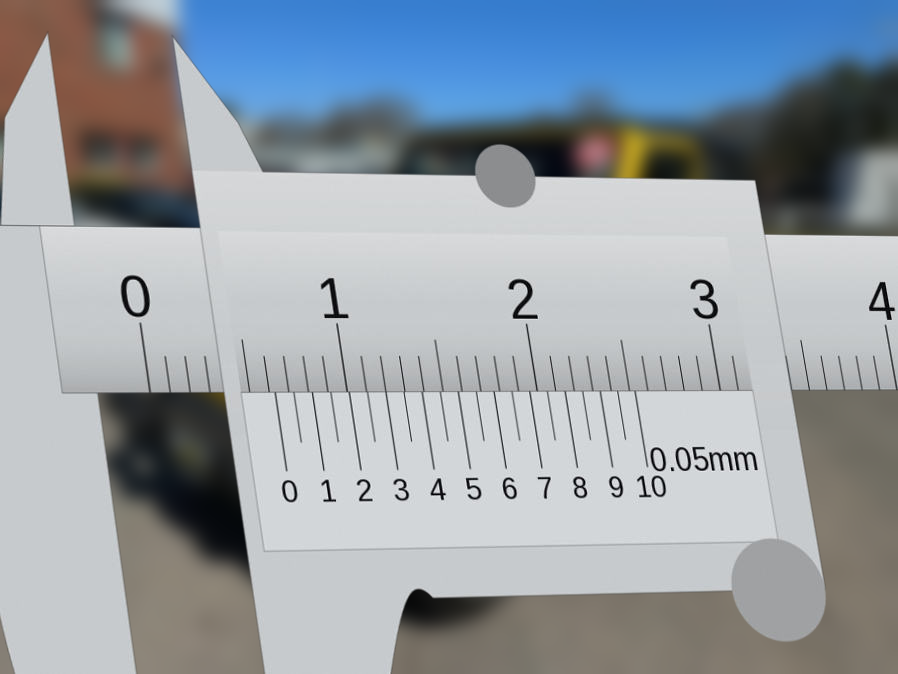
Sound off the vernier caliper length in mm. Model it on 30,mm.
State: 6.3,mm
